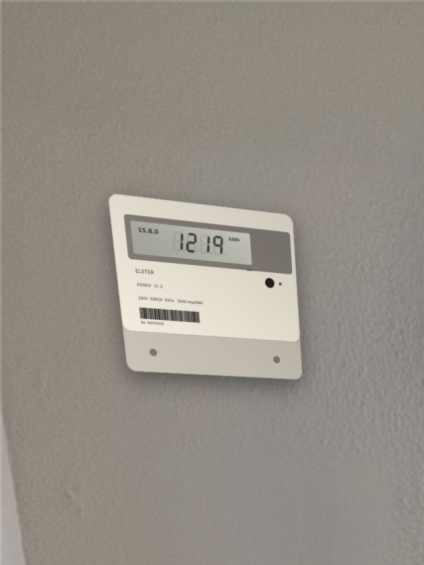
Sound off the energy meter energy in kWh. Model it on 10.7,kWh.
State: 1219,kWh
